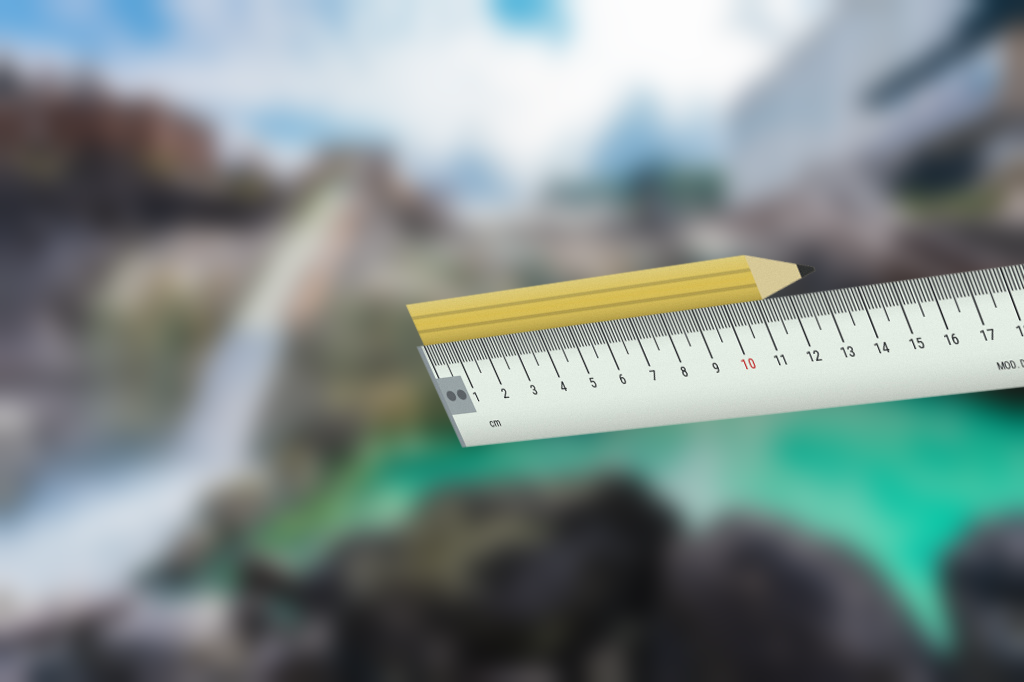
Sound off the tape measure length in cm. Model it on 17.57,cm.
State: 13,cm
